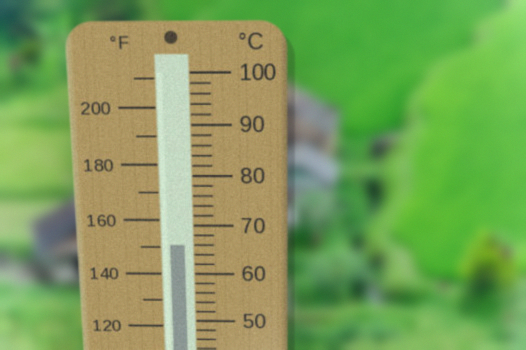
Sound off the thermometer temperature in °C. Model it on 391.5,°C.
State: 66,°C
